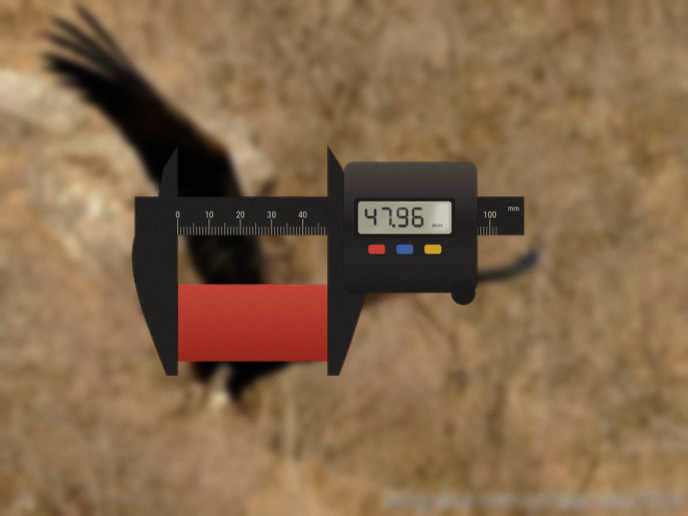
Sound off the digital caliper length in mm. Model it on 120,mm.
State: 47.96,mm
